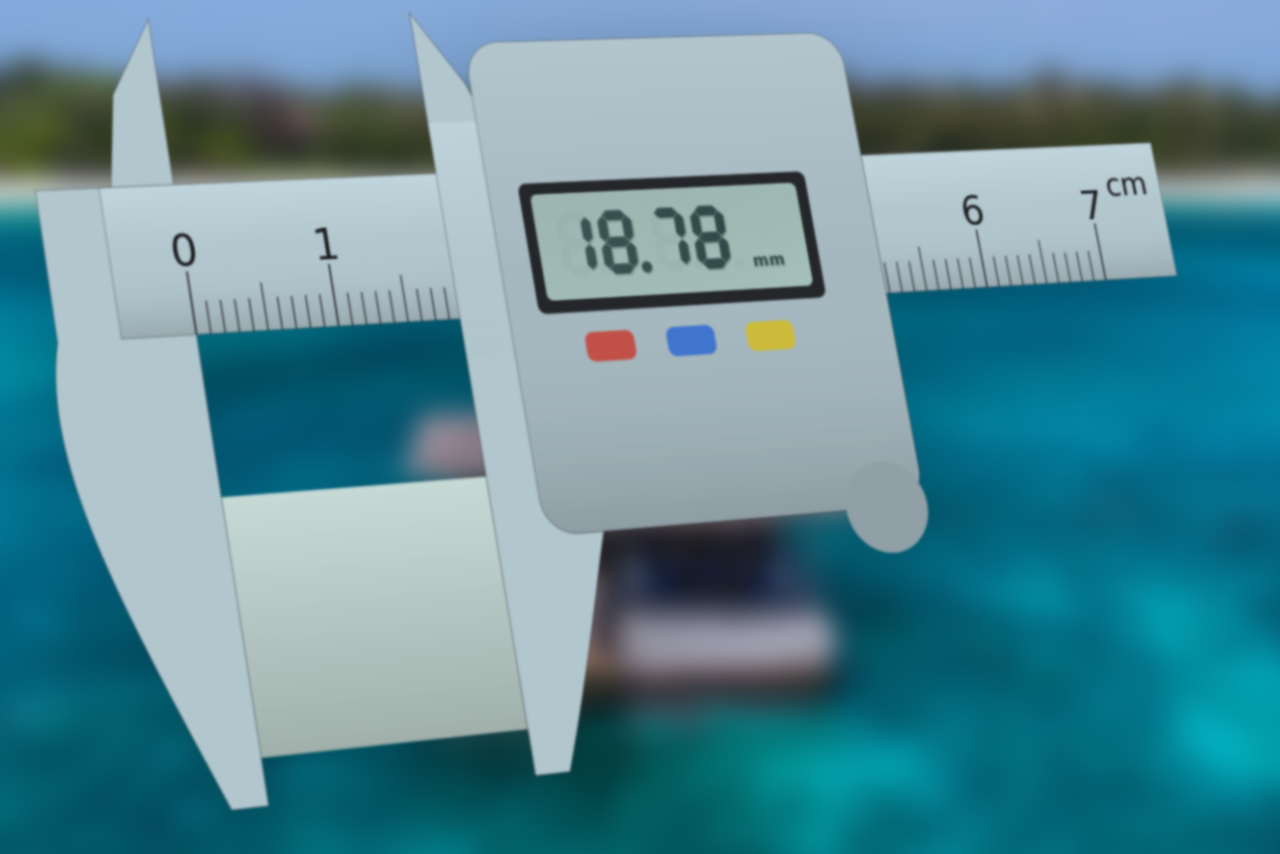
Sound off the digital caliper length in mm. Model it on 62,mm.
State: 18.78,mm
